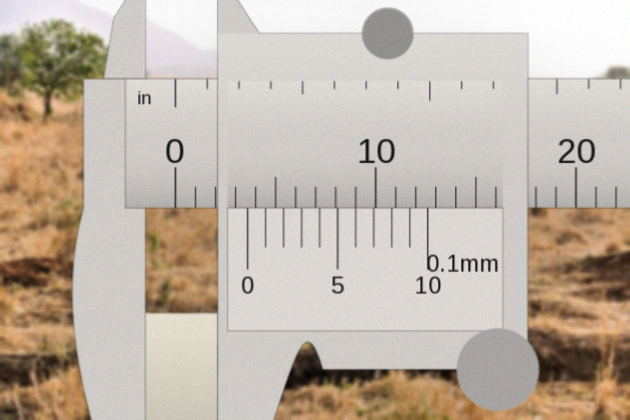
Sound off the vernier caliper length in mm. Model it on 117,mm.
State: 3.6,mm
